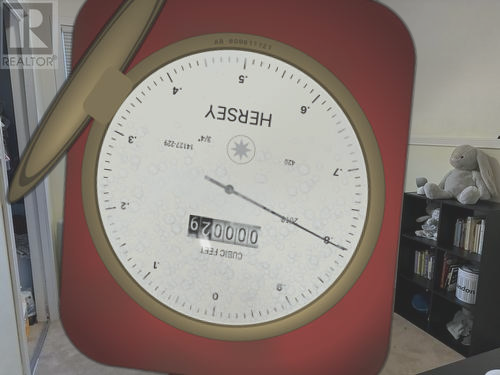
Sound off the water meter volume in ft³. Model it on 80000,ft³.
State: 28.80,ft³
